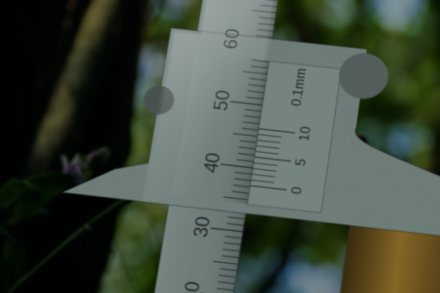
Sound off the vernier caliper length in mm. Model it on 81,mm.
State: 37.2,mm
